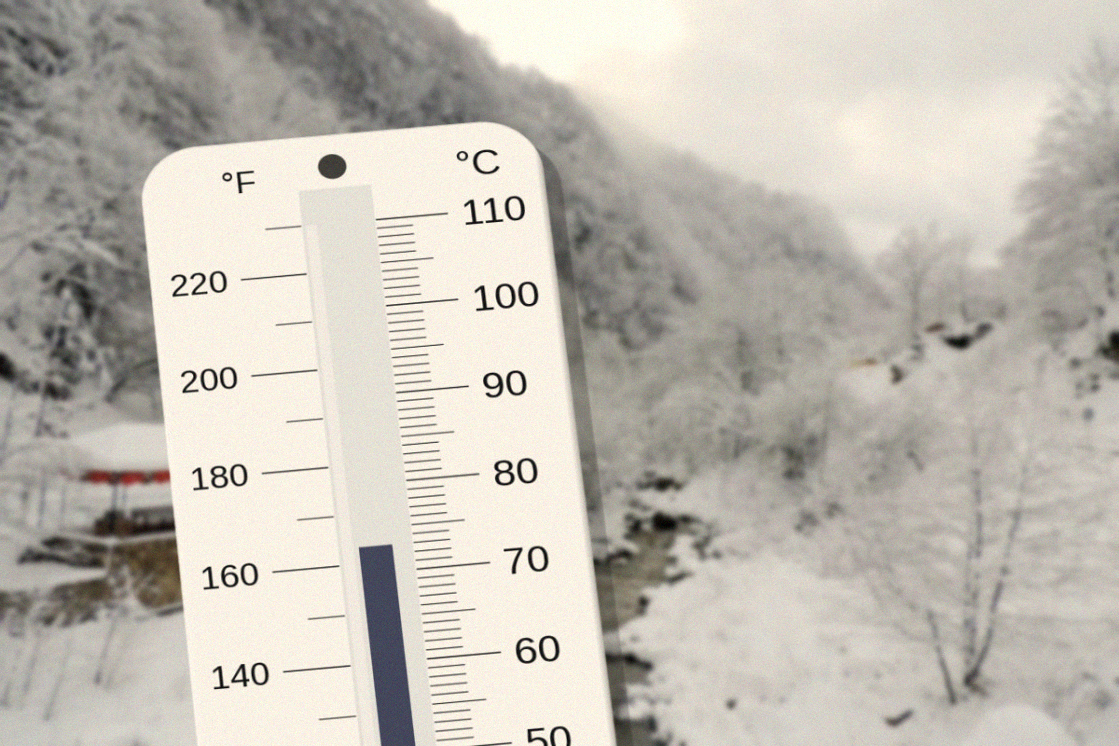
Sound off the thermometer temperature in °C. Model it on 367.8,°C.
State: 73,°C
